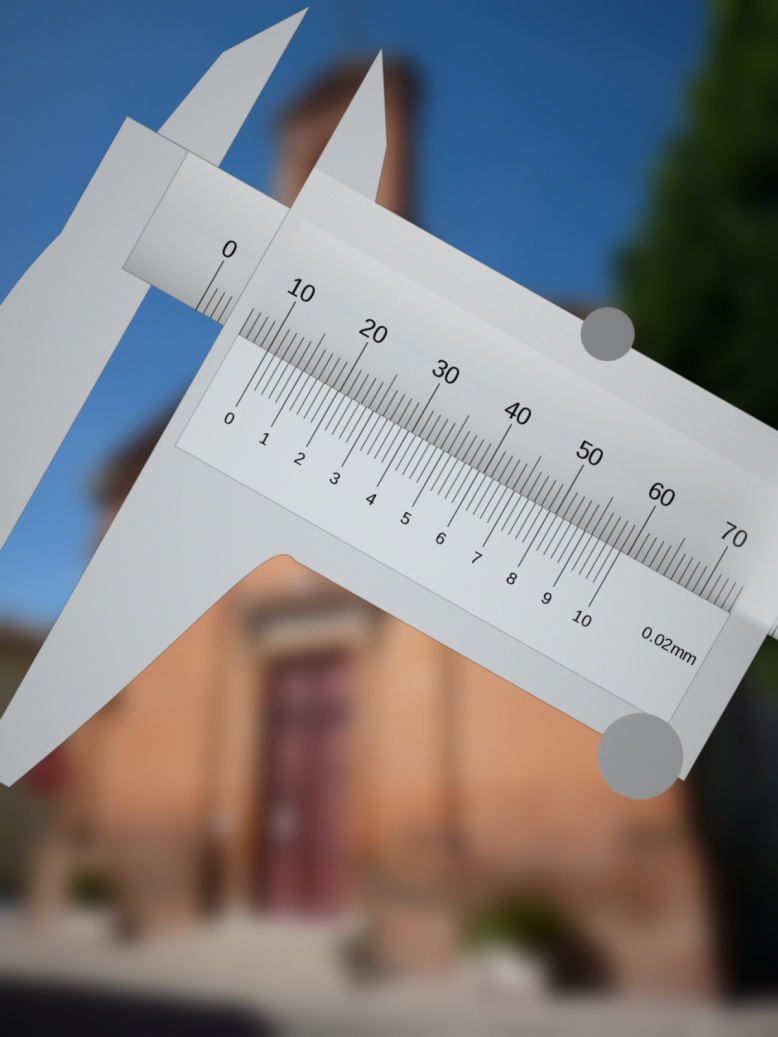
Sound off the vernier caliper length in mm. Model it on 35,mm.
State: 10.0,mm
